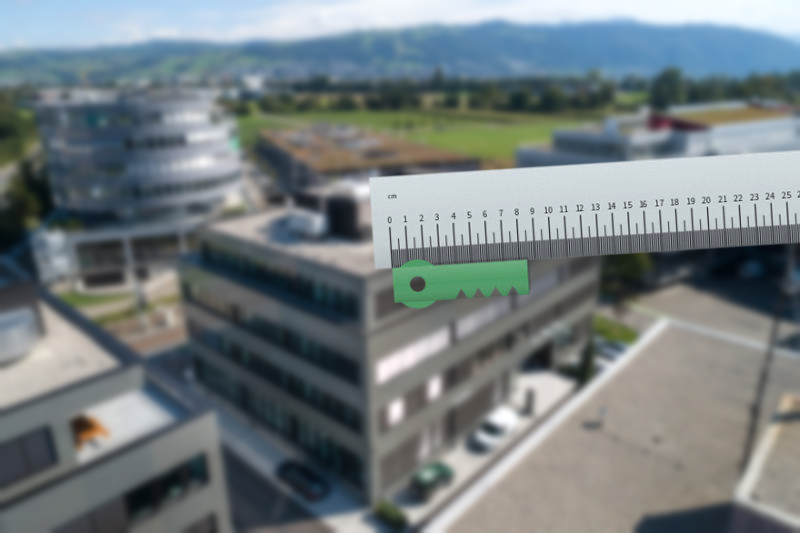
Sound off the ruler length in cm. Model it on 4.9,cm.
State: 8.5,cm
